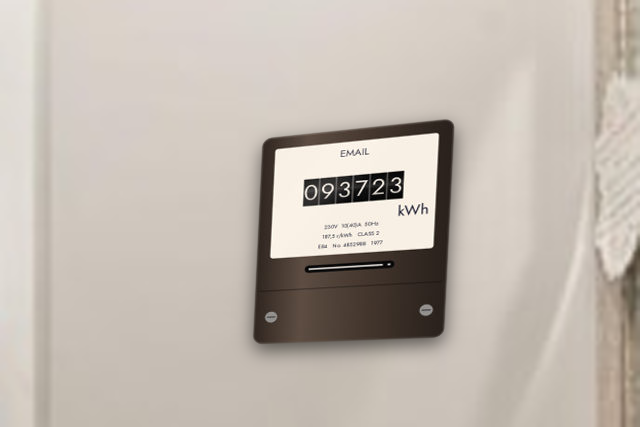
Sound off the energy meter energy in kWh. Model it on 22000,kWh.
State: 93723,kWh
